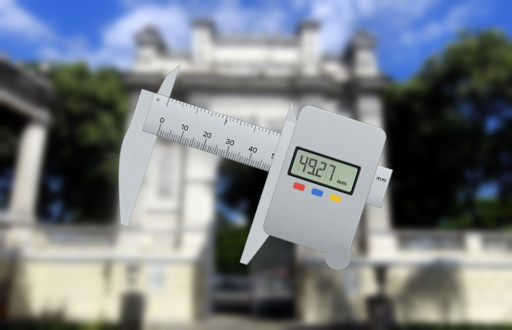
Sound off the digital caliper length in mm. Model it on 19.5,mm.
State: 49.27,mm
